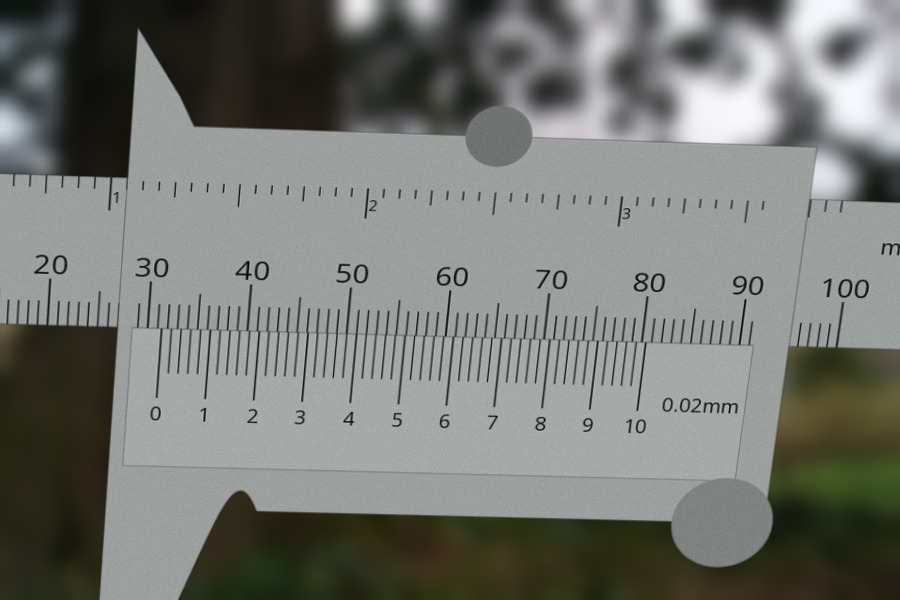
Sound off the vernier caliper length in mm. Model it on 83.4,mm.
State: 31.4,mm
